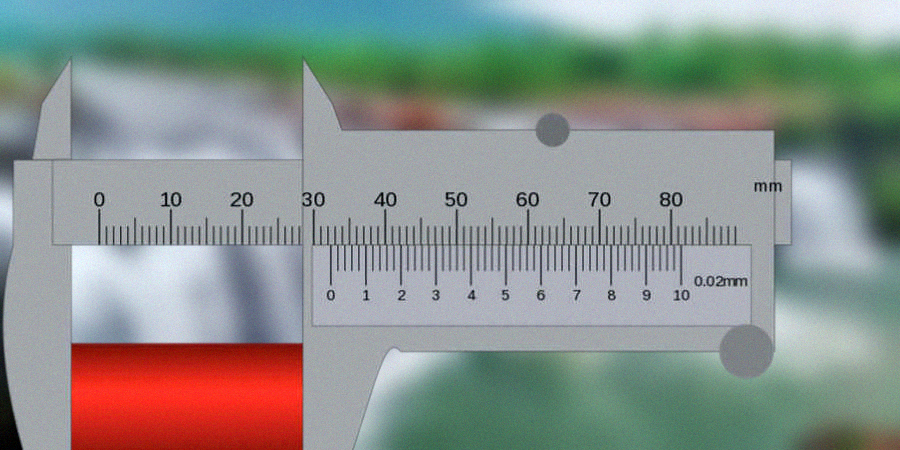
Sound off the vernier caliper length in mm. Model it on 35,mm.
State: 32.4,mm
